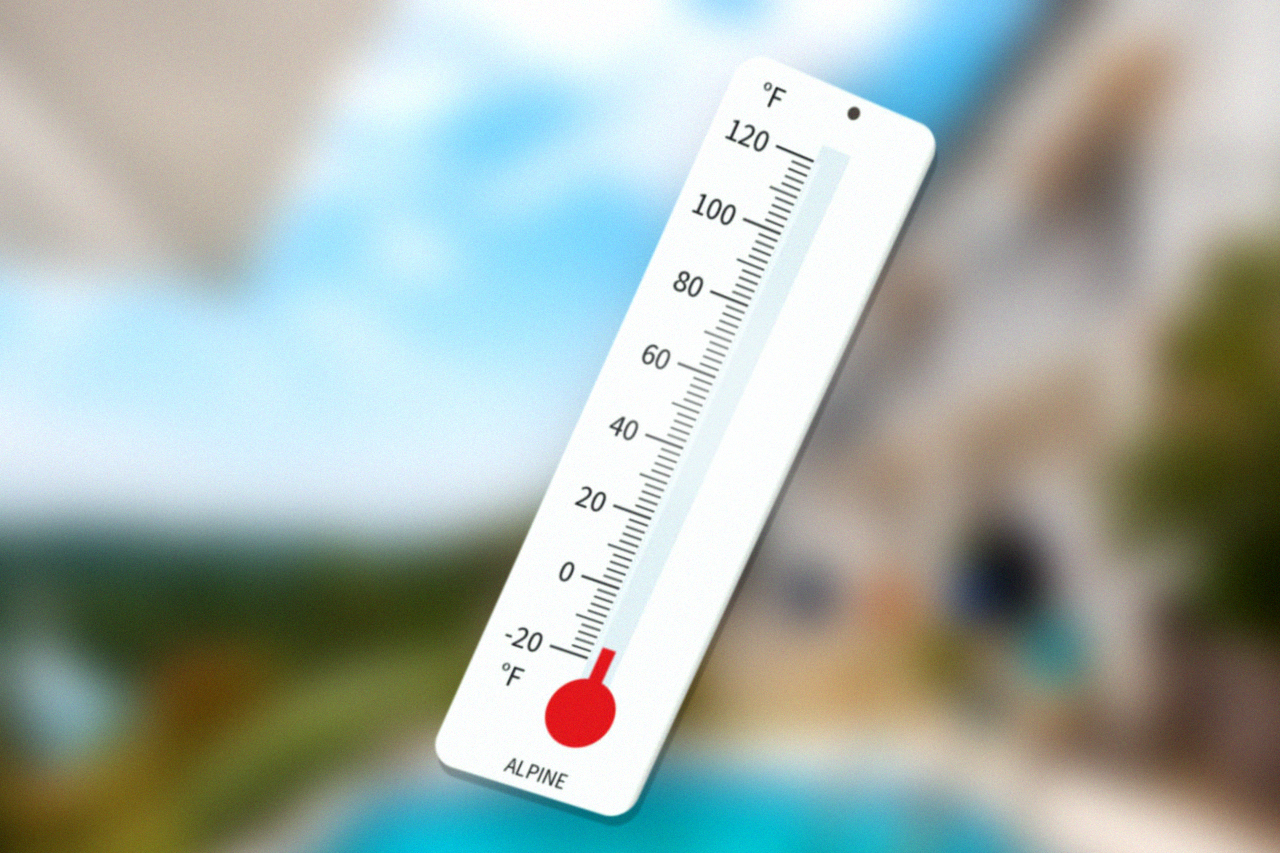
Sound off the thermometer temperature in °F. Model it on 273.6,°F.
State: -16,°F
